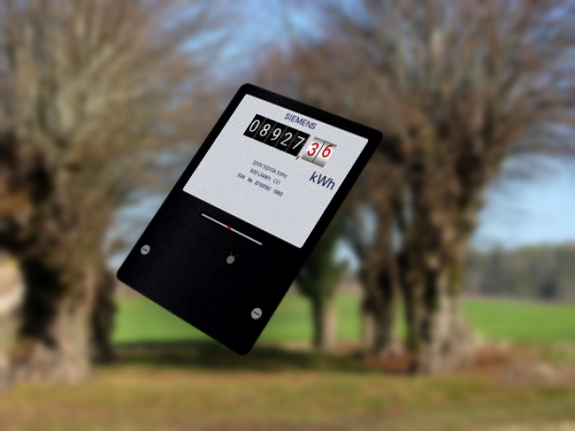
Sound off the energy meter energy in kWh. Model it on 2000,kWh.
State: 8927.36,kWh
